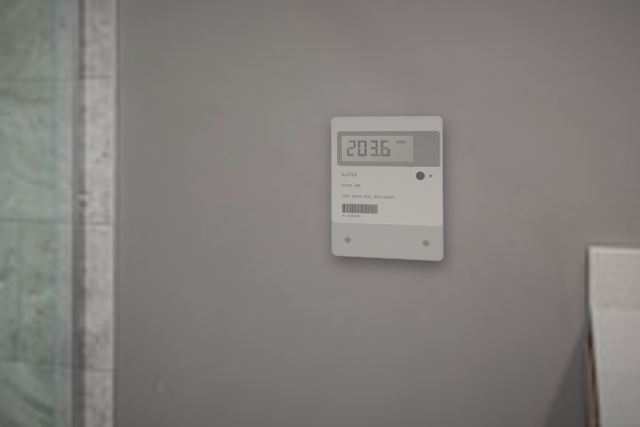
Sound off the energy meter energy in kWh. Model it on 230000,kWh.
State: 203.6,kWh
